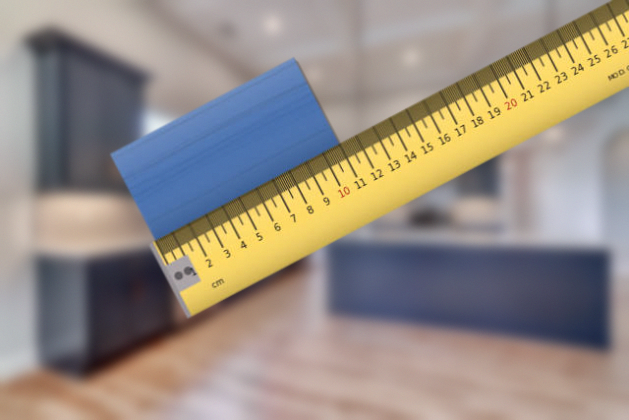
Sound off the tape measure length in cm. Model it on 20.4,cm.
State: 11,cm
